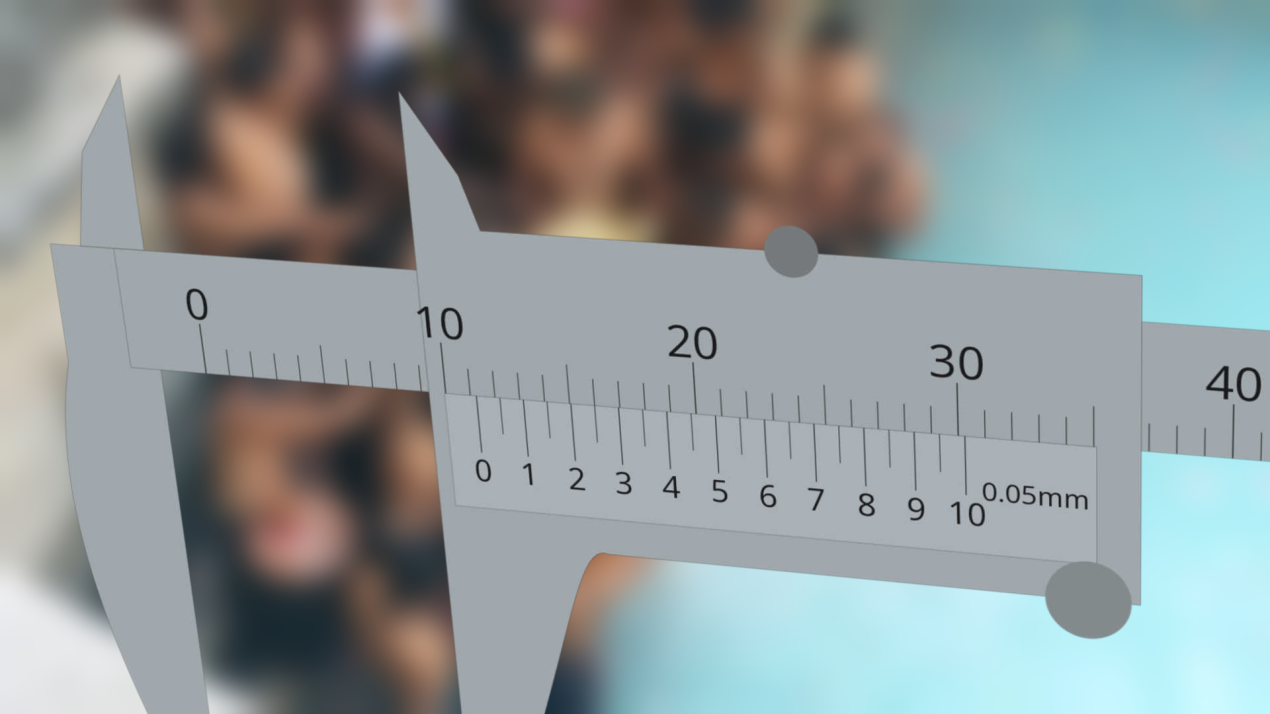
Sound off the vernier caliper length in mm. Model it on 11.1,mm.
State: 11.25,mm
